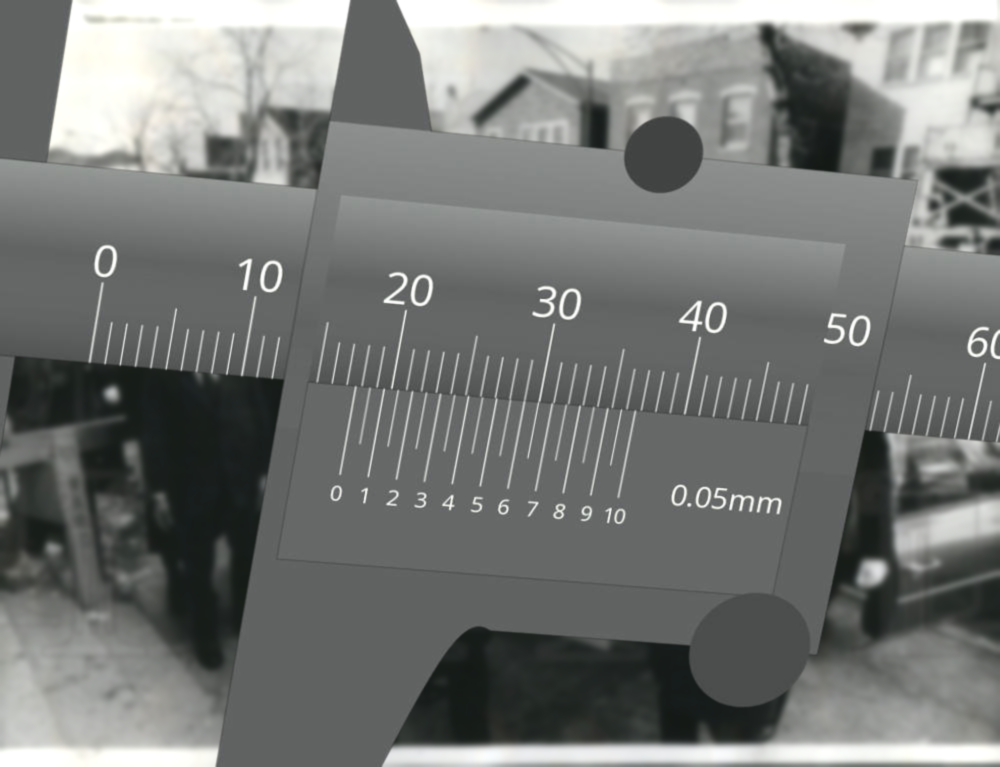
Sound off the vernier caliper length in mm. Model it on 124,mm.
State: 17.6,mm
